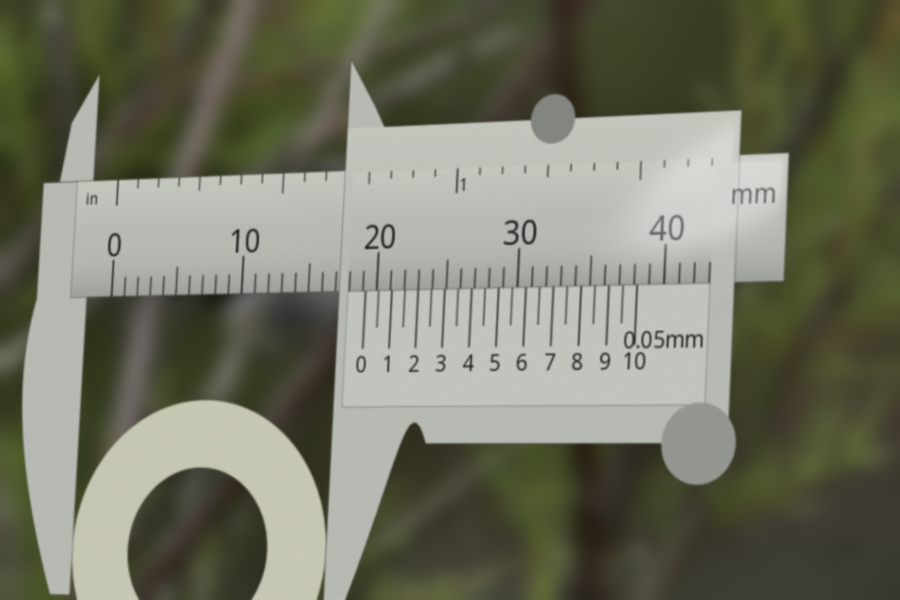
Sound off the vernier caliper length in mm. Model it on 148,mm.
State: 19.2,mm
